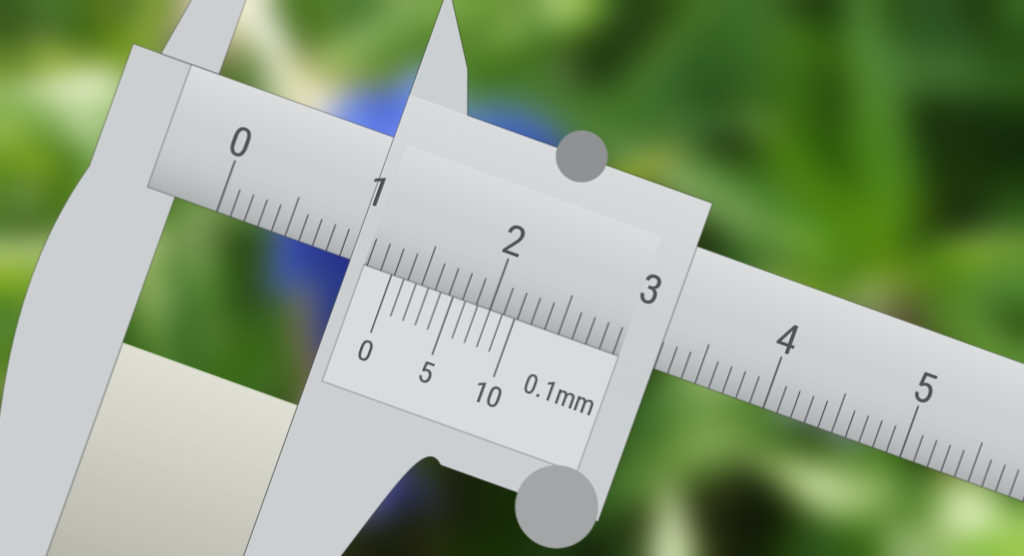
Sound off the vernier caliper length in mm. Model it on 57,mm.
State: 12.8,mm
